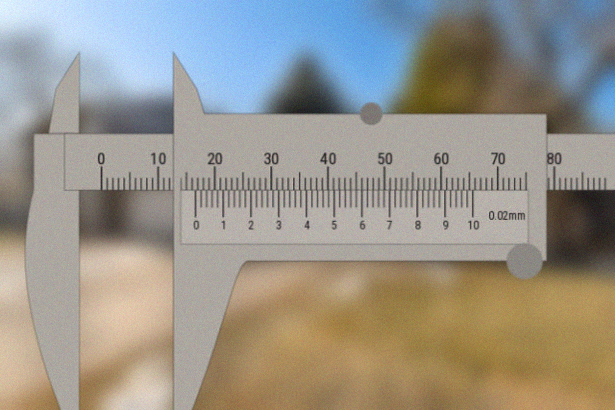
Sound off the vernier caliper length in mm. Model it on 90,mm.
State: 16.6,mm
